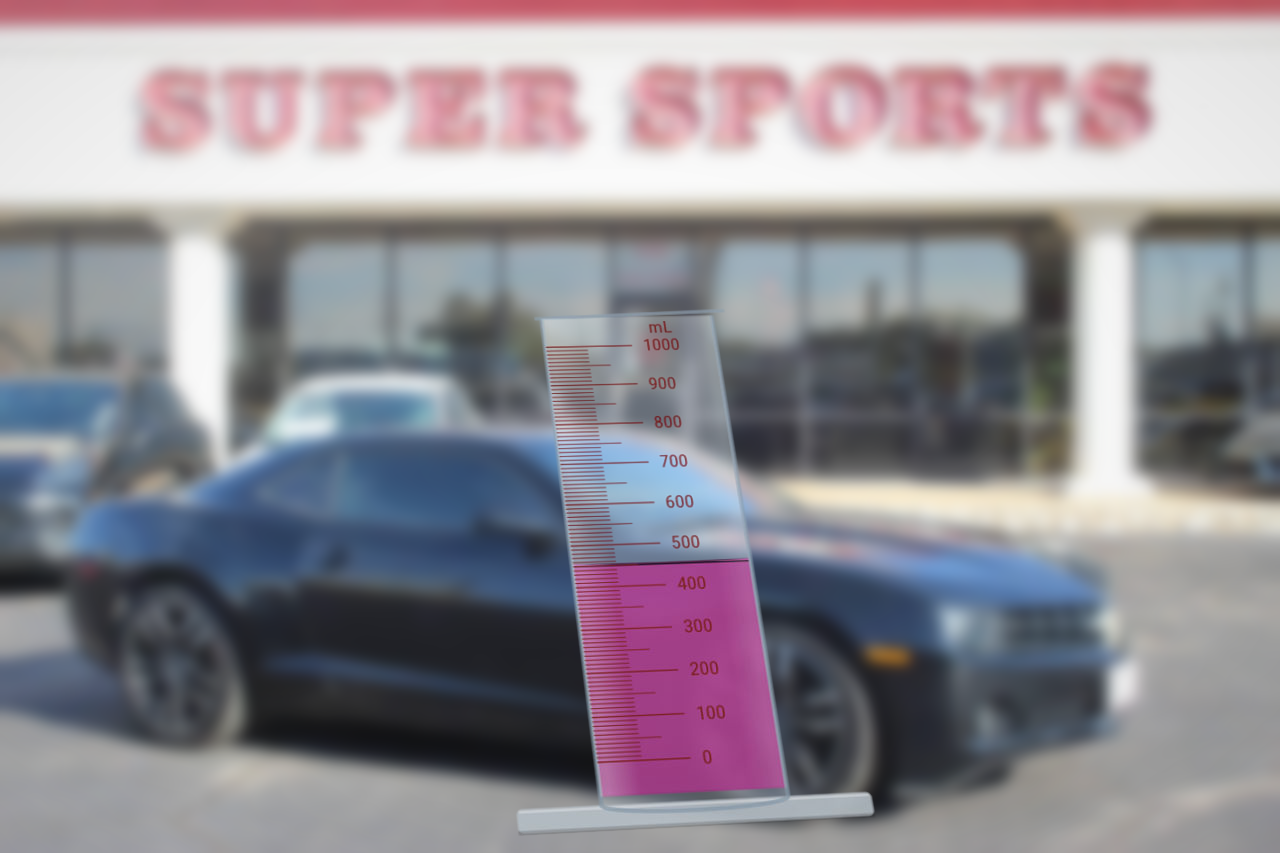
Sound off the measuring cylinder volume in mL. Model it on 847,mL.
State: 450,mL
